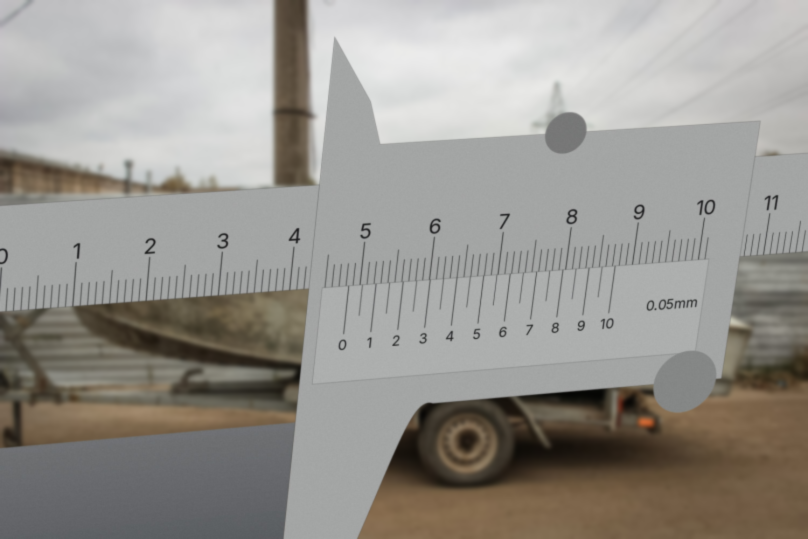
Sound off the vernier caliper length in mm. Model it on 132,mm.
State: 48.4,mm
